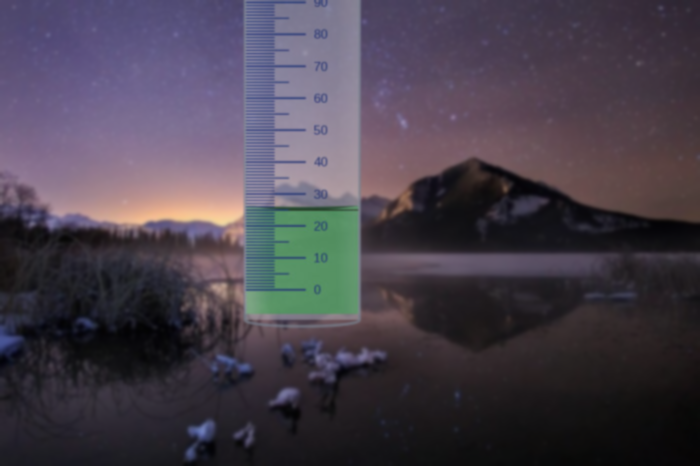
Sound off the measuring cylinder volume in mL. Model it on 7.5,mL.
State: 25,mL
